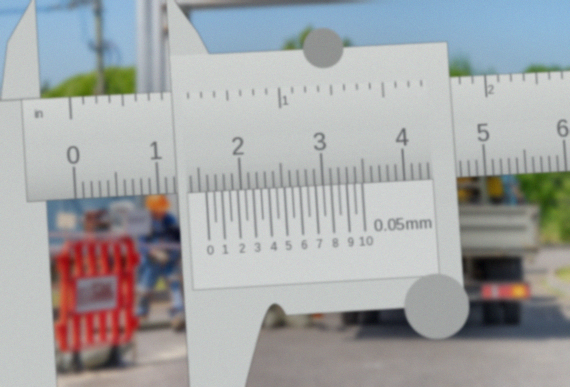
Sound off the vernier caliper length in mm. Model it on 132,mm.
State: 15.8,mm
